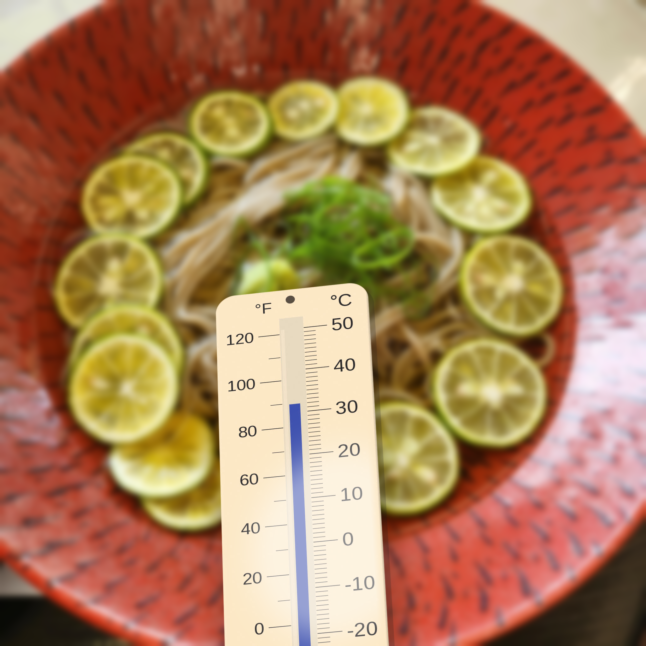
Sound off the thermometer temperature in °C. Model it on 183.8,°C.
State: 32,°C
